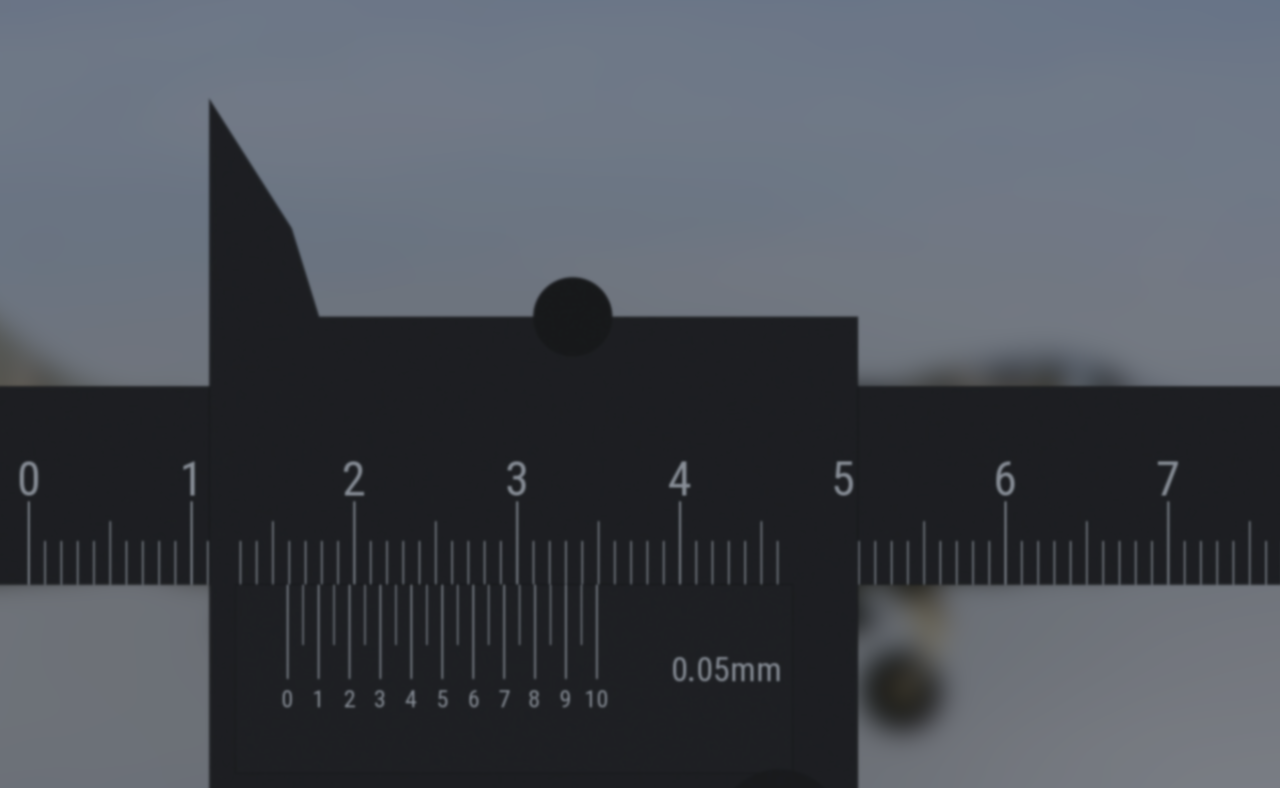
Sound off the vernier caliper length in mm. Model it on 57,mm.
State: 15.9,mm
